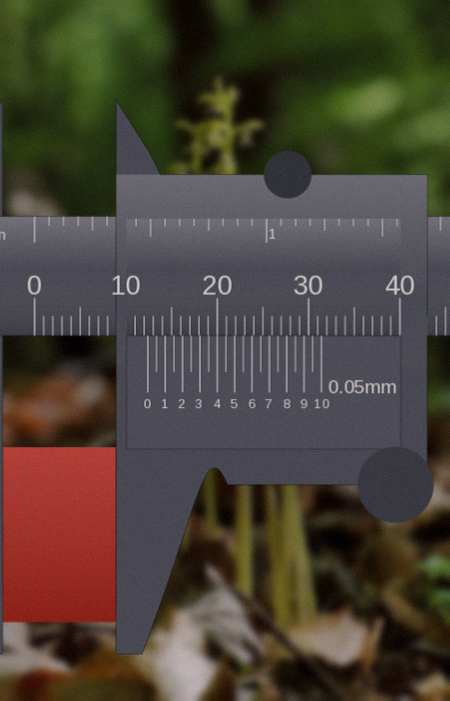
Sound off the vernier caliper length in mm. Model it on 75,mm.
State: 12.4,mm
